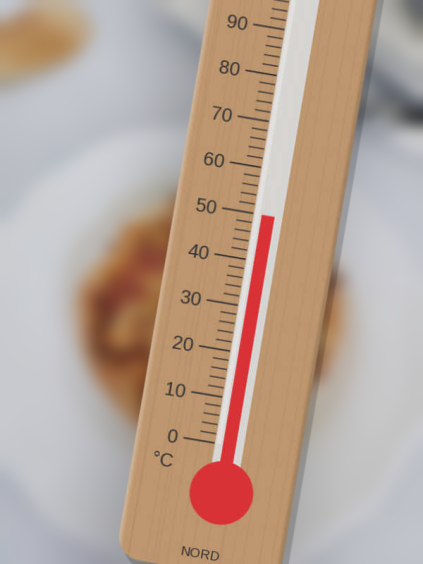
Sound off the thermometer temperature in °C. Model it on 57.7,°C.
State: 50,°C
